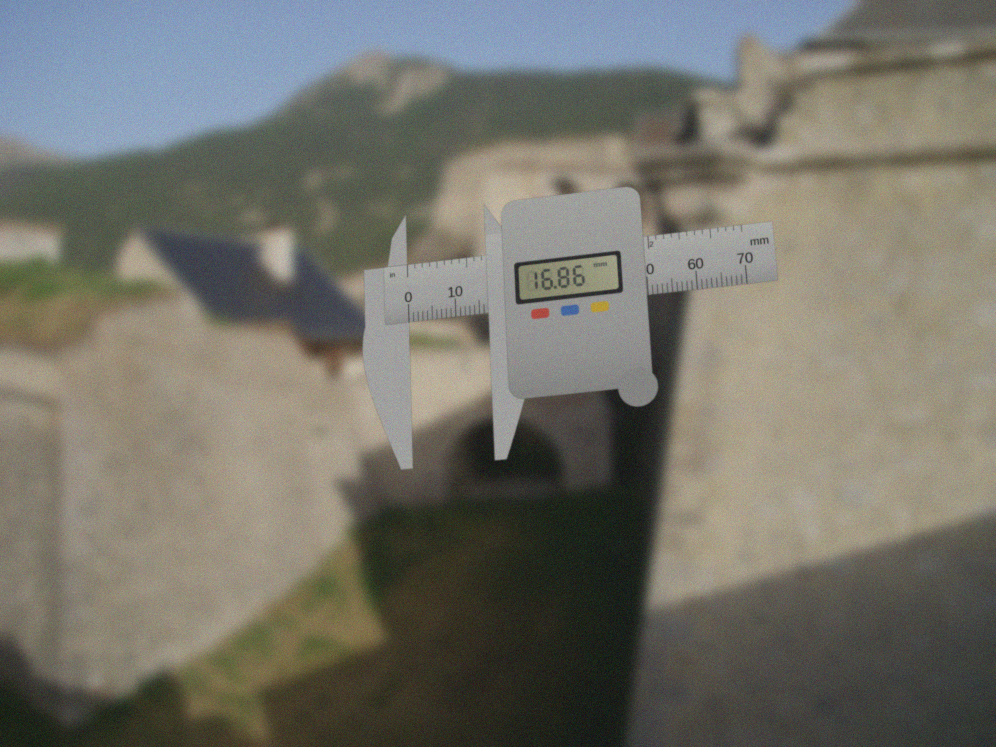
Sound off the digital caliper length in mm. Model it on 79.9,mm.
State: 16.86,mm
